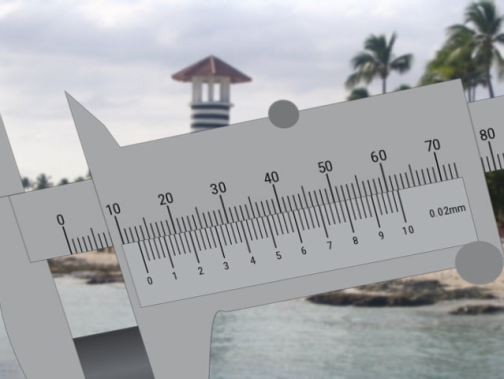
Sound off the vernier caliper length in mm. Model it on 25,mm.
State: 12.8,mm
